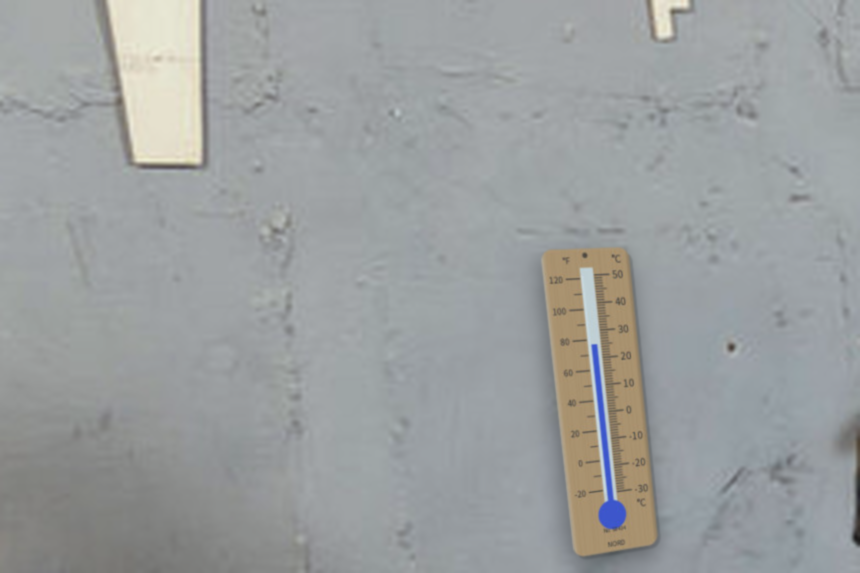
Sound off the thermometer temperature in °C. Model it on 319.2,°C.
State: 25,°C
